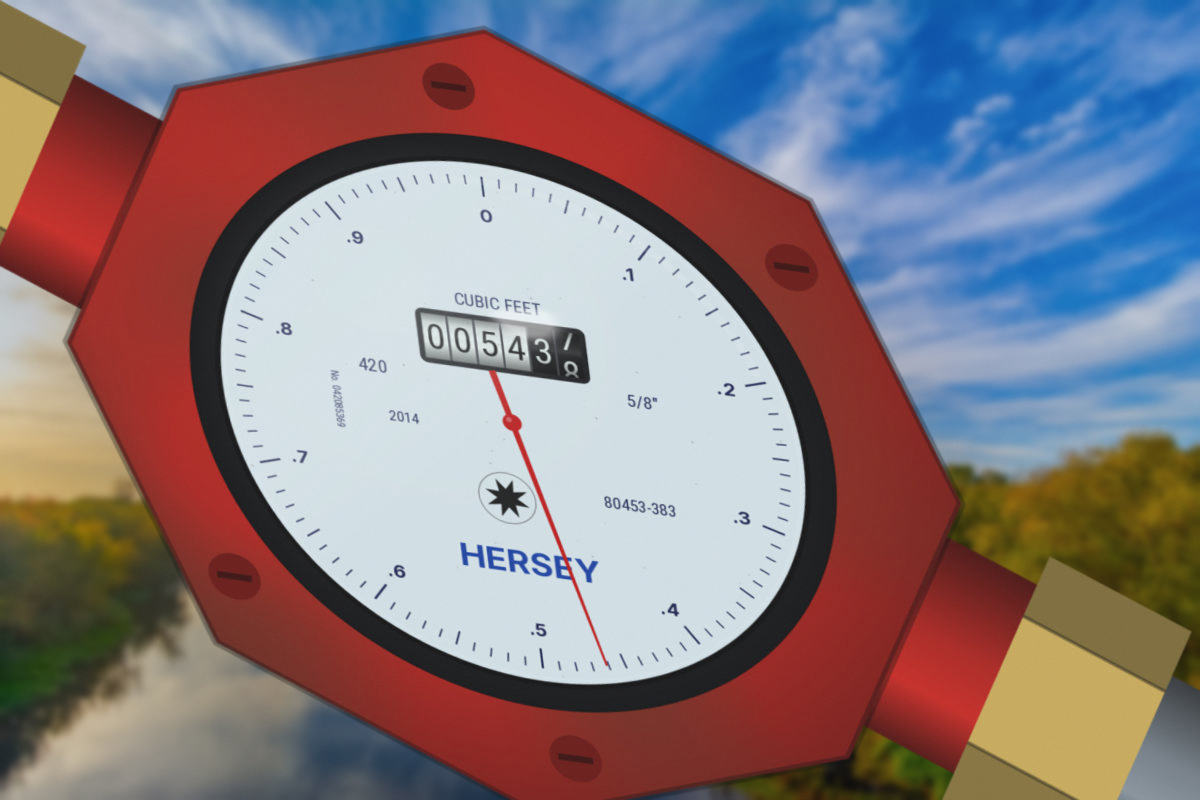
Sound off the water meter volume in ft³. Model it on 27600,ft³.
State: 5437.46,ft³
